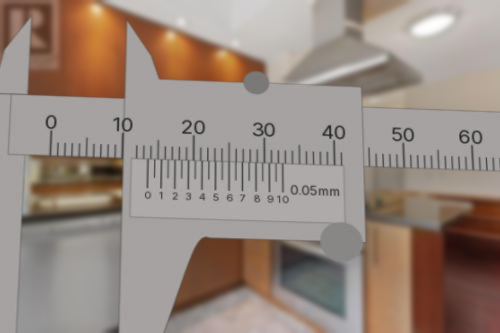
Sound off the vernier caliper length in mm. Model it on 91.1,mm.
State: 13.6,mm
